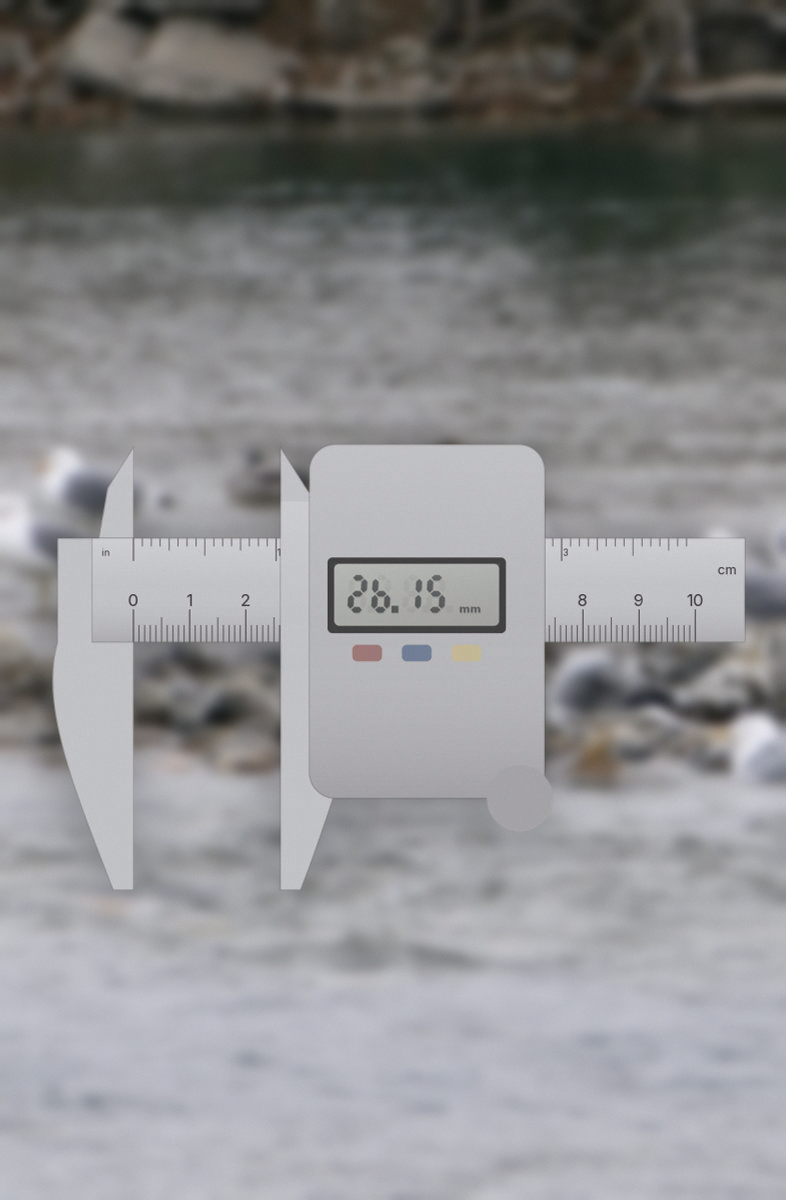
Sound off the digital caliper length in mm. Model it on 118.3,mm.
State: 26.15,mm
